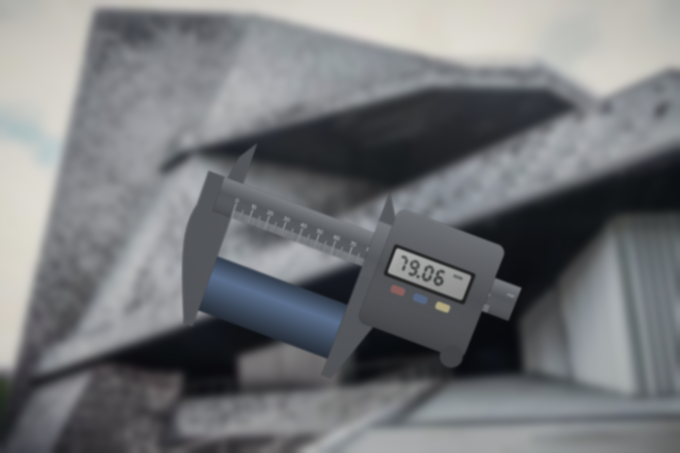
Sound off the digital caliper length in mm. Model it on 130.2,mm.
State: 79.06,mm
